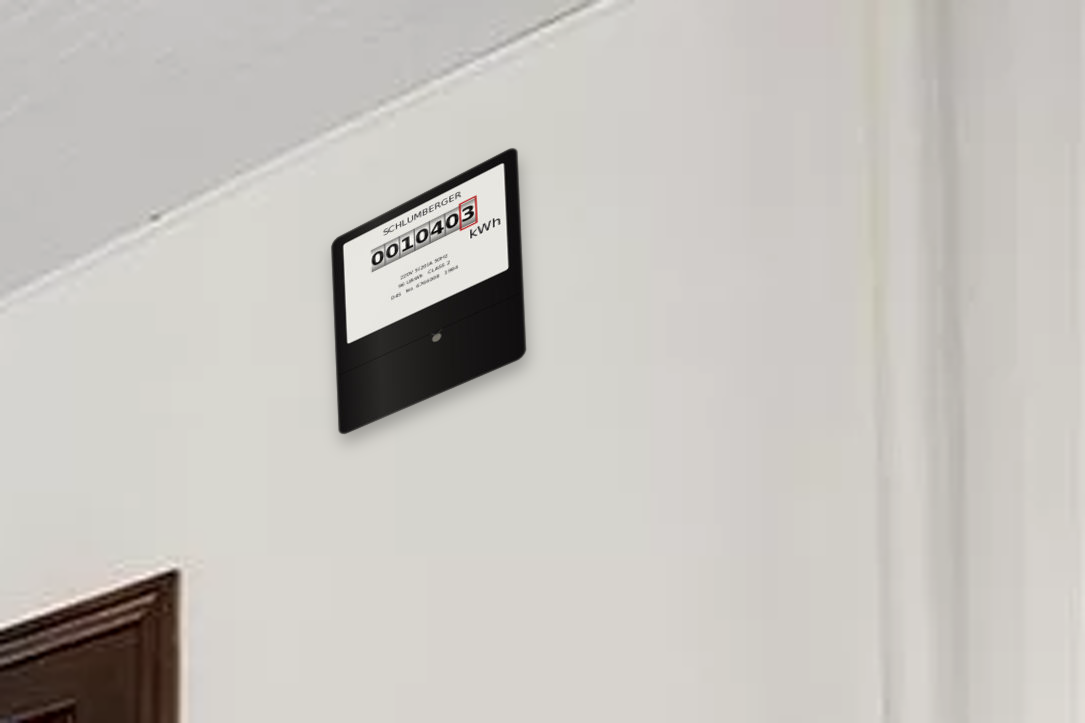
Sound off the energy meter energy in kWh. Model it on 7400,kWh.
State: 1040.3,kWh
